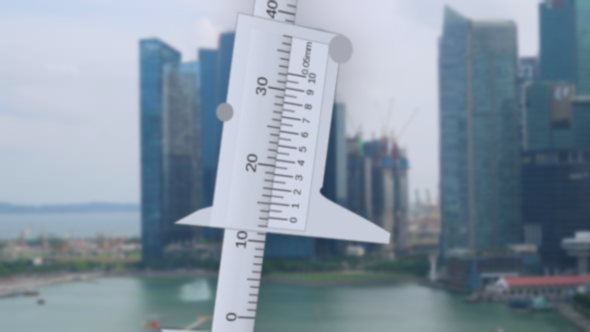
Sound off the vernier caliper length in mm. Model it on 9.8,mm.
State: 13.2,mm
